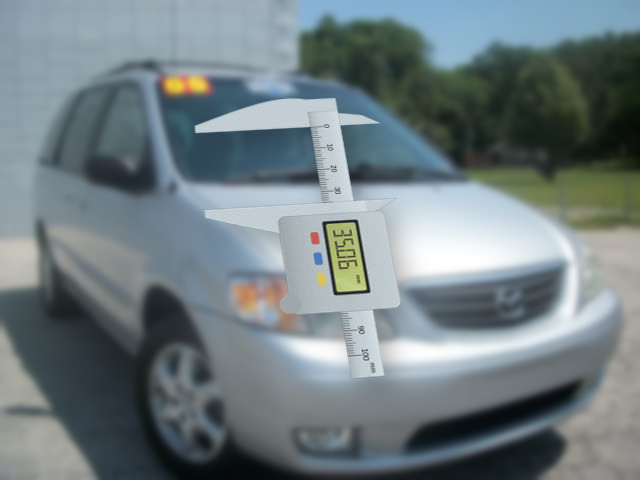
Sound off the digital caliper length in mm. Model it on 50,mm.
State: 35.06,mm
